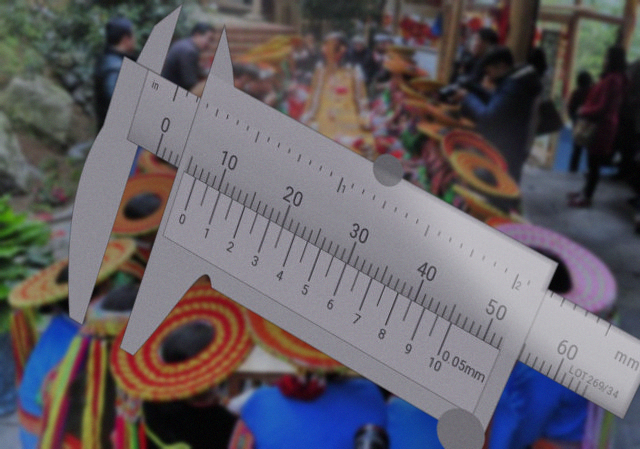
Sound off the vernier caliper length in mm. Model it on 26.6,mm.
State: 6.4,mm
